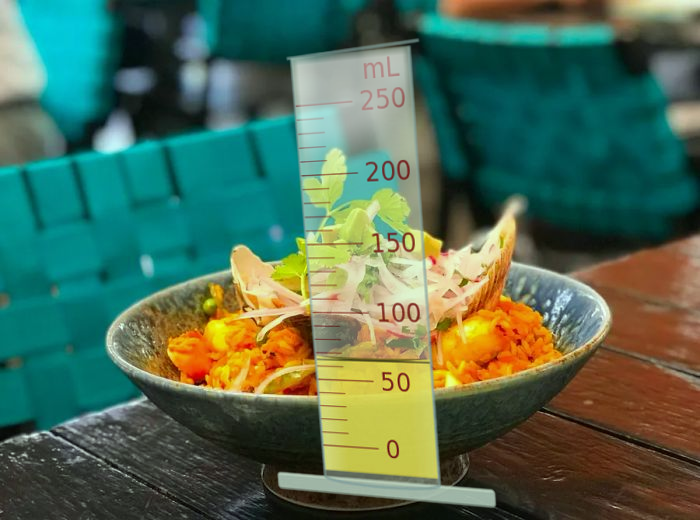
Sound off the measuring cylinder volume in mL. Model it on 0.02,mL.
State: 65,mL
